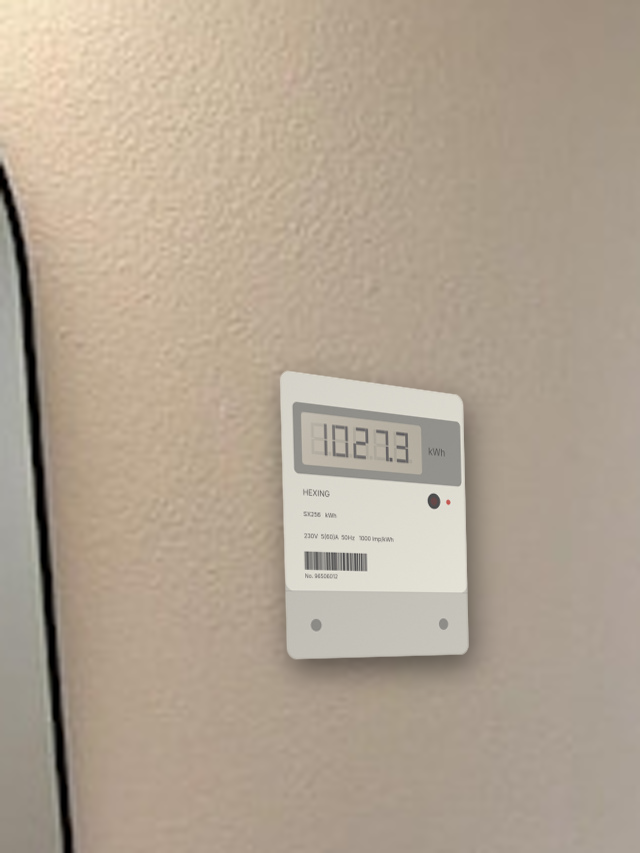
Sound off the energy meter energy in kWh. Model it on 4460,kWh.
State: 1027.3,kWh
